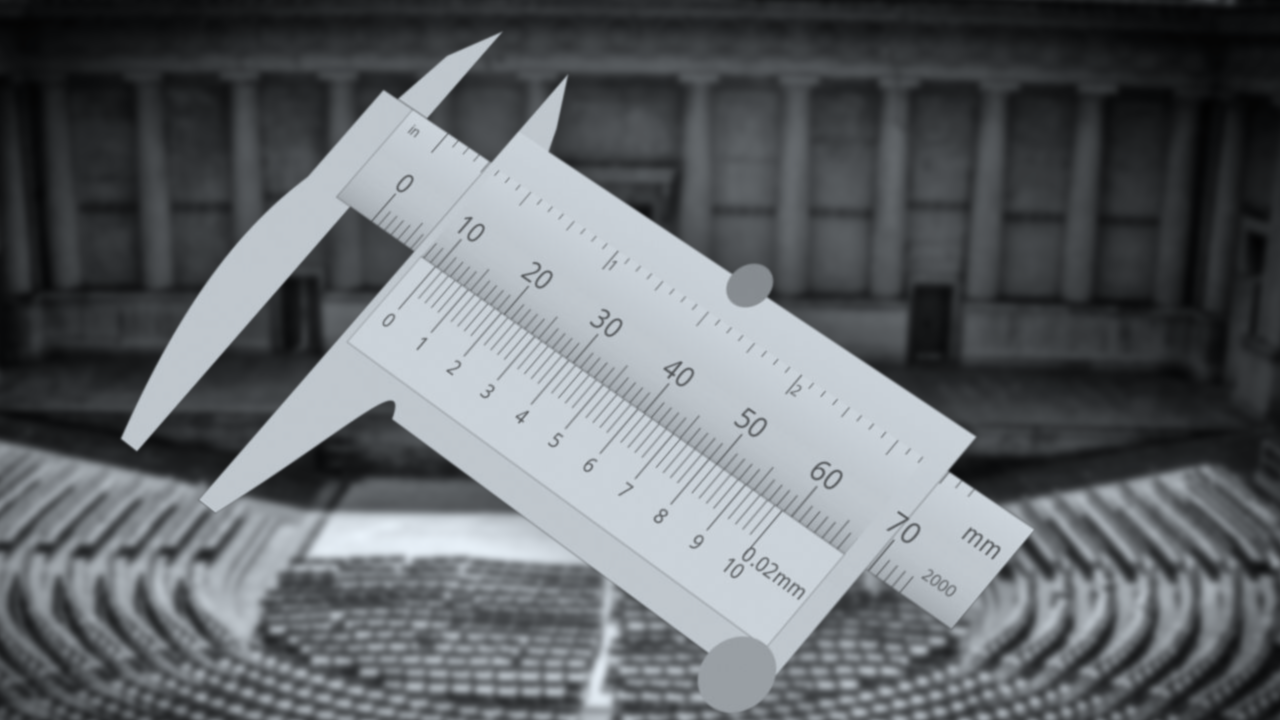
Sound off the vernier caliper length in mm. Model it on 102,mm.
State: 9.8,mm
